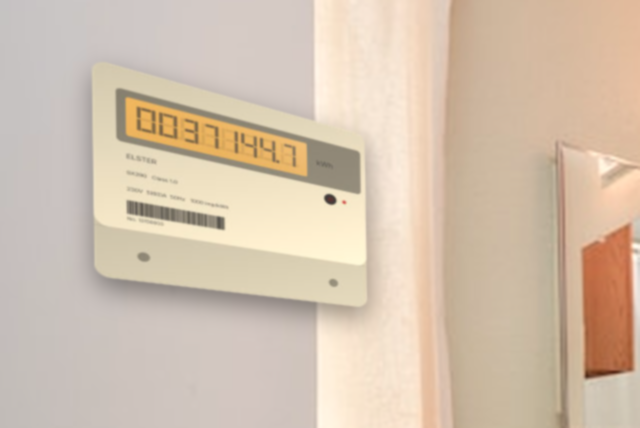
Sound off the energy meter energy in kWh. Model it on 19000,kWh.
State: 37144.7,kWh
